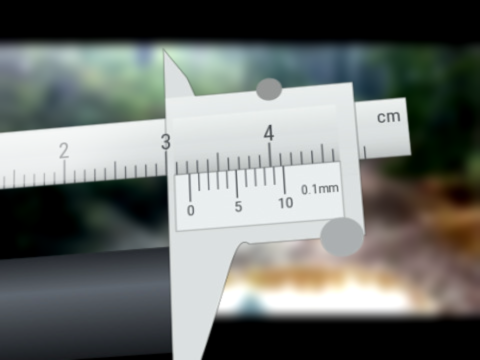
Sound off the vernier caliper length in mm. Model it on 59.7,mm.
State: 32.2,mm
